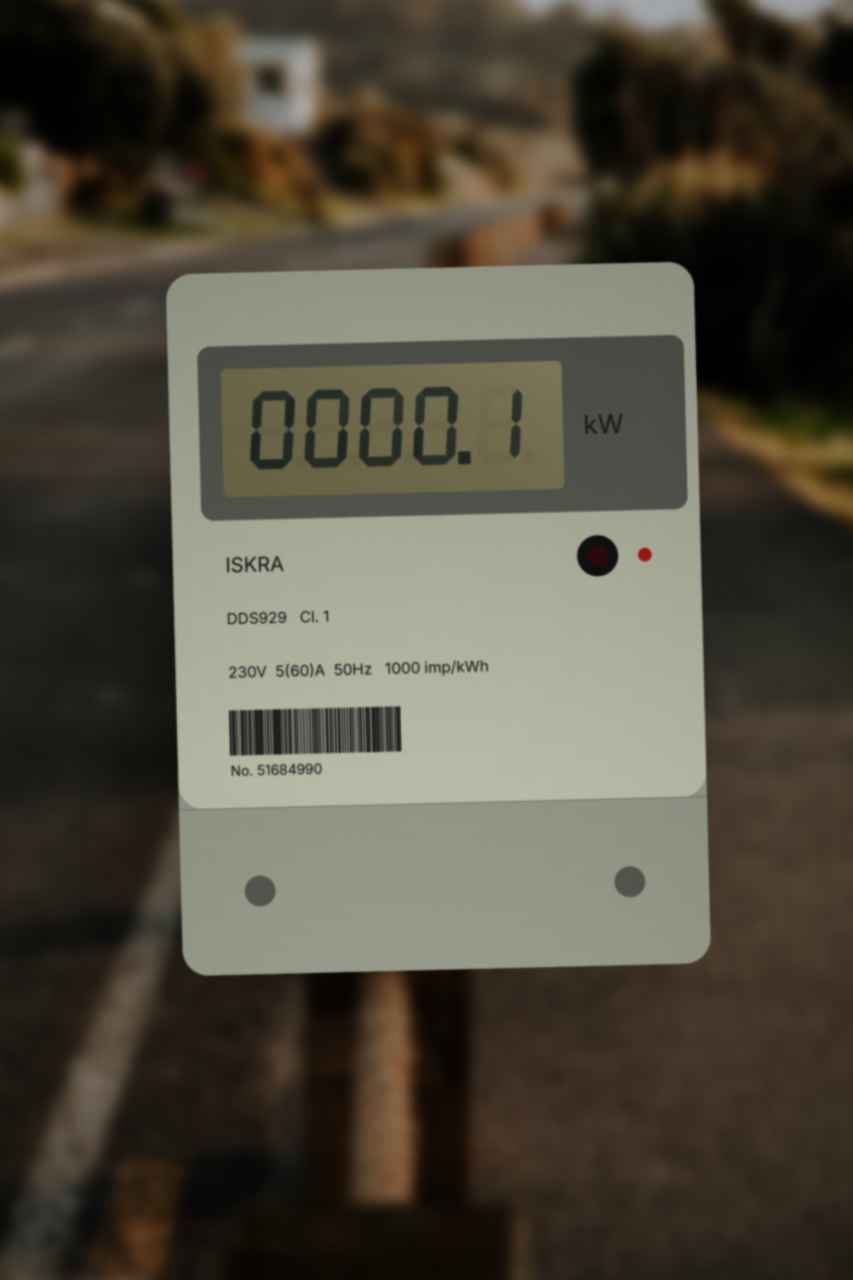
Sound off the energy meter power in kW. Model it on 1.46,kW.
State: 0.1,kW
